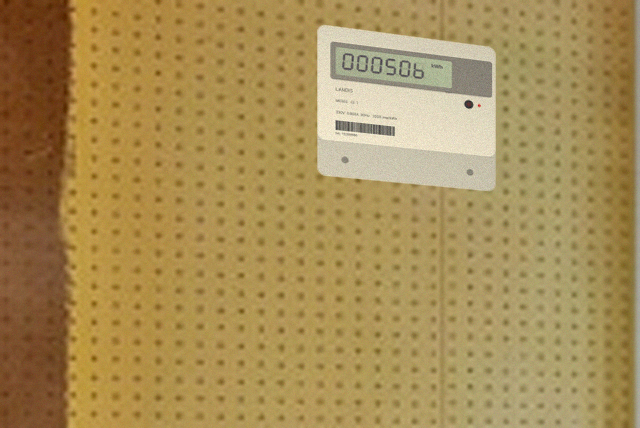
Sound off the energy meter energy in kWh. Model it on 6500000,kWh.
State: 506,kWh
